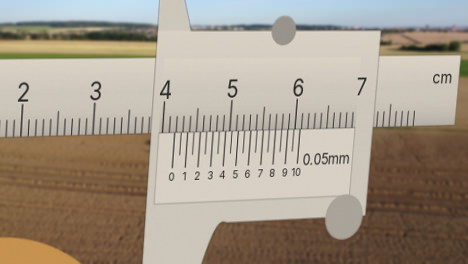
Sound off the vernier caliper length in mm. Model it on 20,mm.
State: 41.8,mm
